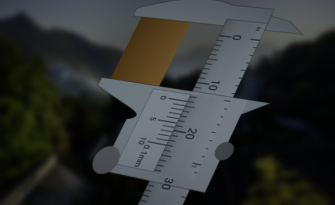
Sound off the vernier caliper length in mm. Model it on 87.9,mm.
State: 14.0,mm
